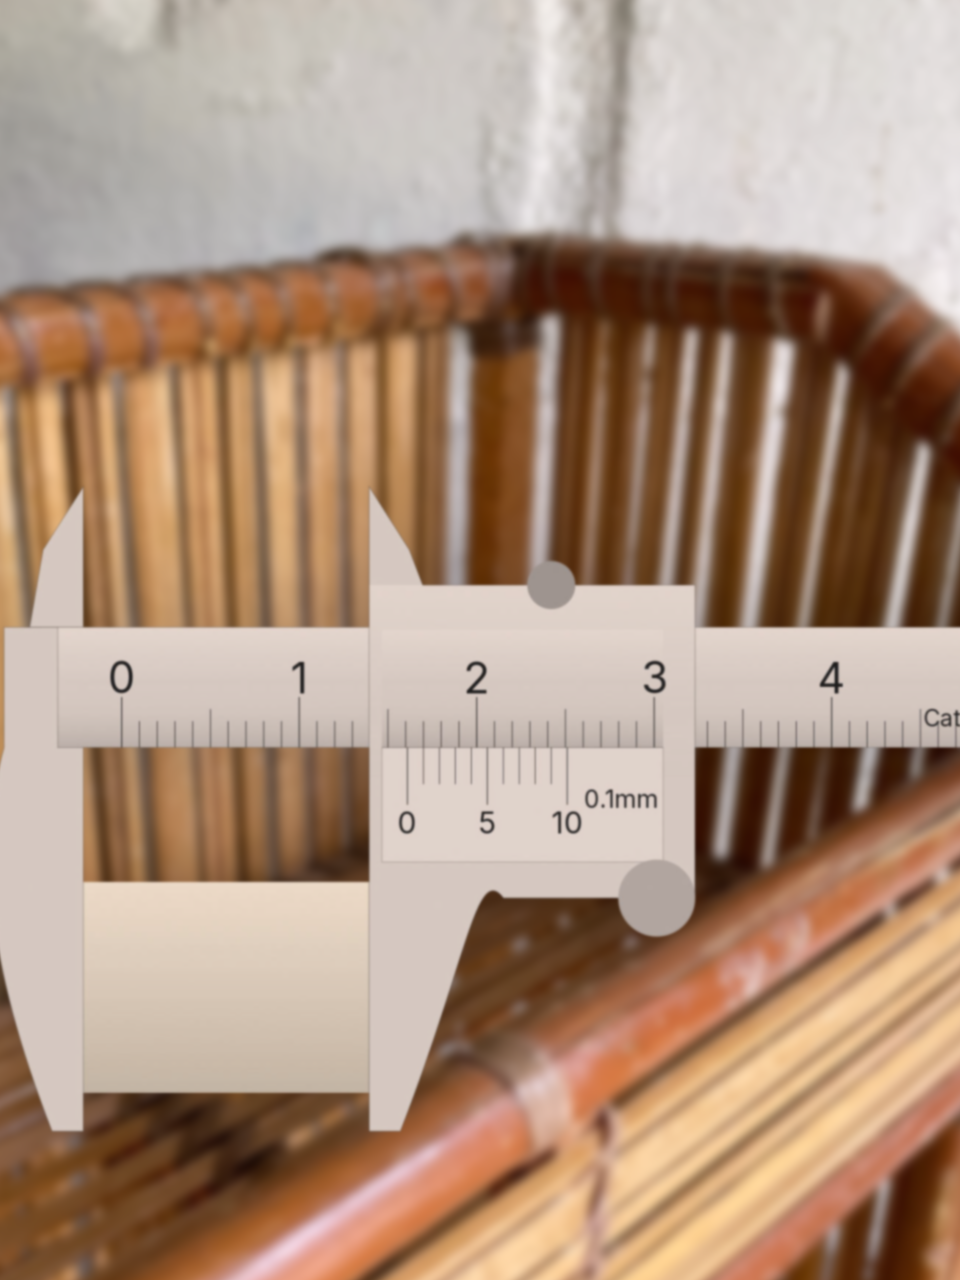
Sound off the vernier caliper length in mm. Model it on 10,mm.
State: 16.1,mm
